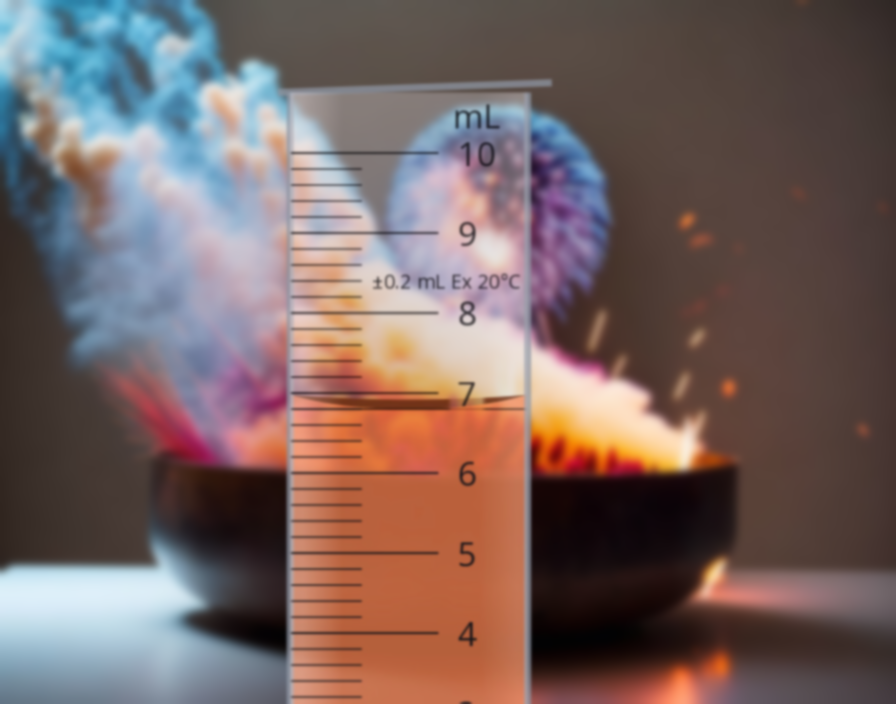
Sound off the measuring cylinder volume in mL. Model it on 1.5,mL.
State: 6.8,mL
